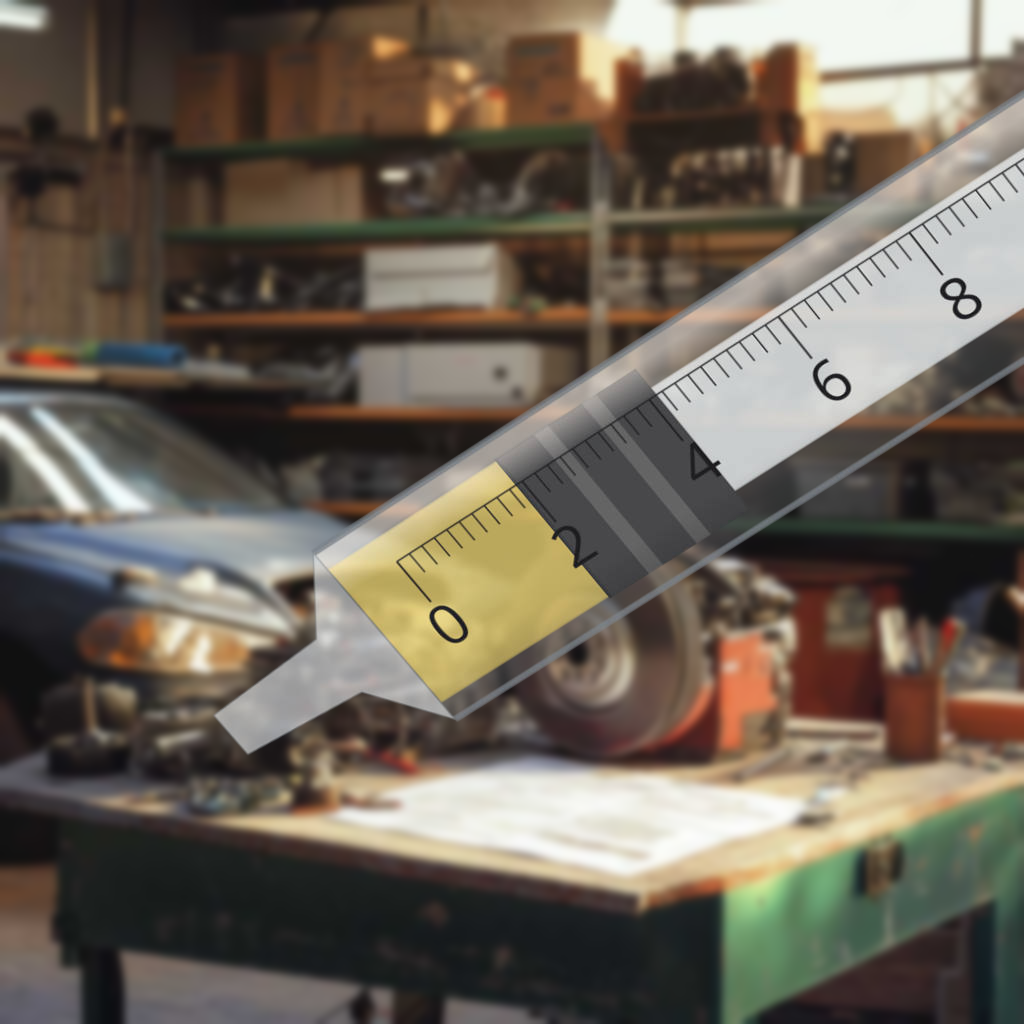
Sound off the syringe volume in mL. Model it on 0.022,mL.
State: 1.9,mL
